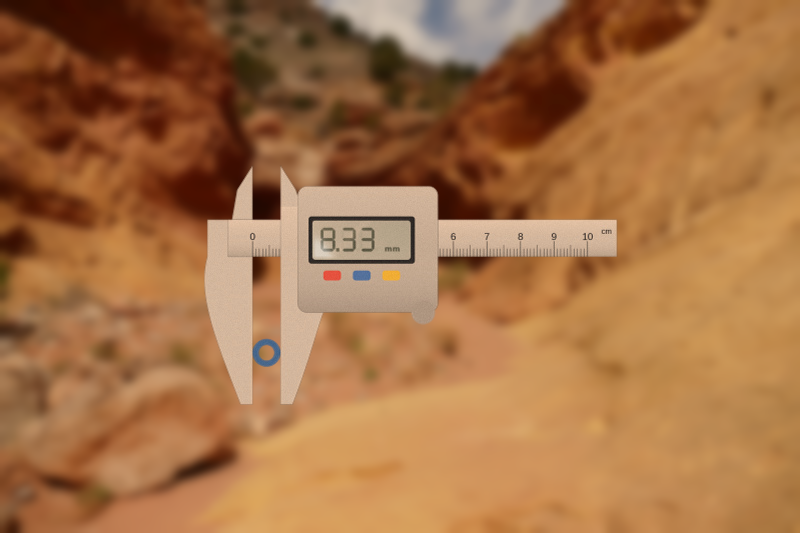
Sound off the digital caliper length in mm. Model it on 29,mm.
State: 8.33,mm
